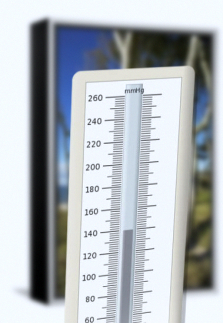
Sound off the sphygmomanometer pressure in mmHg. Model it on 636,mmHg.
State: 140,mmHg
